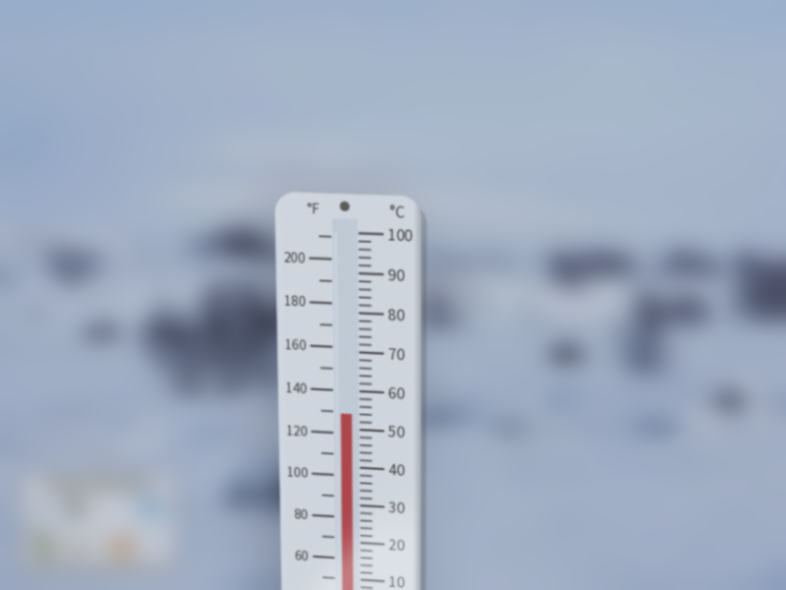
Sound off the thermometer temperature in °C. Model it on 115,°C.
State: 54,°C
